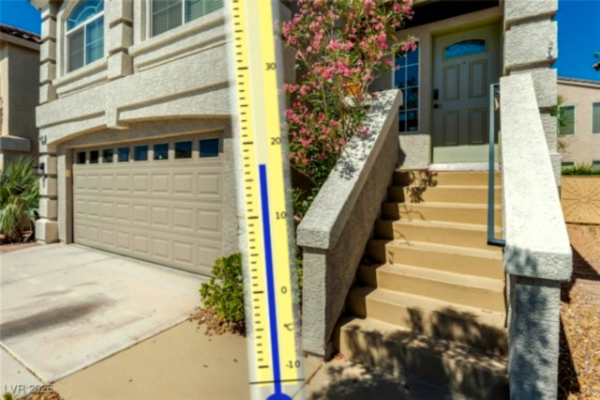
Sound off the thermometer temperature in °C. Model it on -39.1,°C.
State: 17,°C
